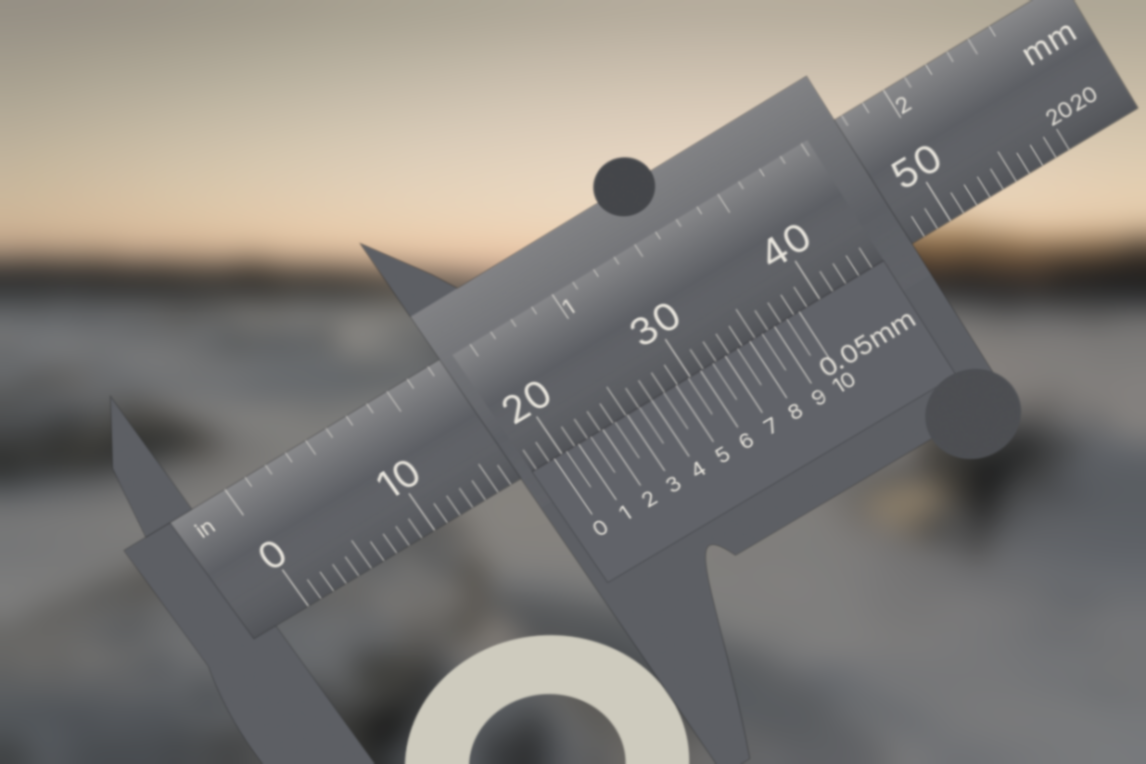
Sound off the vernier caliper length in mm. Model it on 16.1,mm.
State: 19.4,mm
